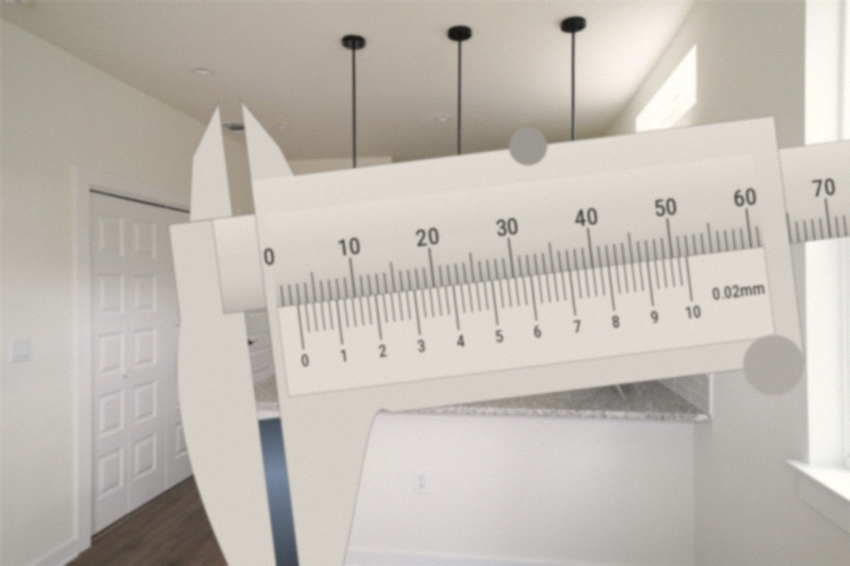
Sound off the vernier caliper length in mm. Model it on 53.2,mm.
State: 2.8,mm
